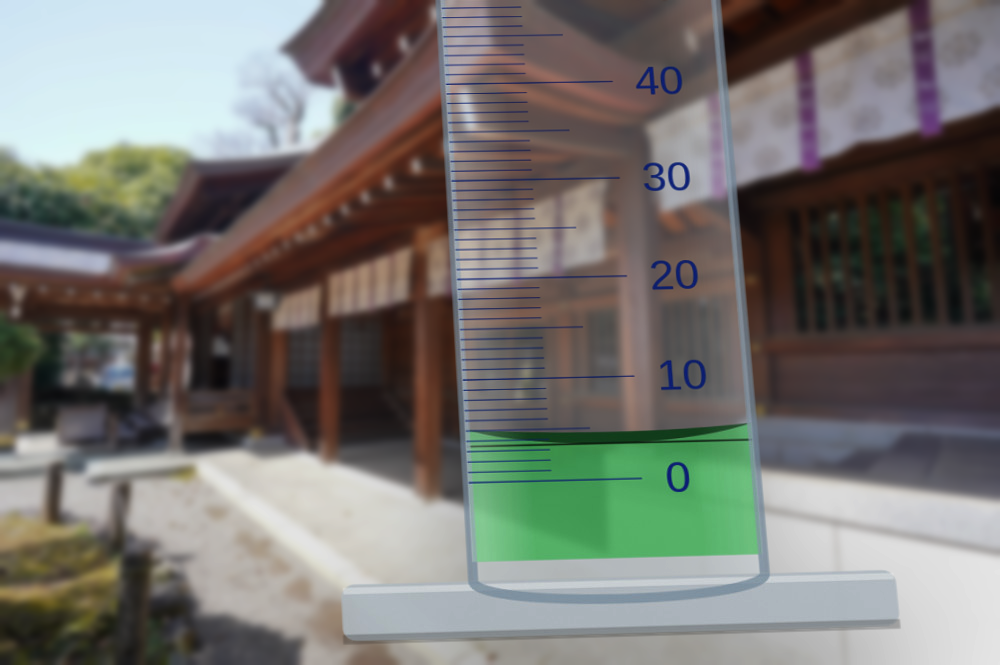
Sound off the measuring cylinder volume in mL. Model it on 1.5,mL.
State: 3.5,mL
